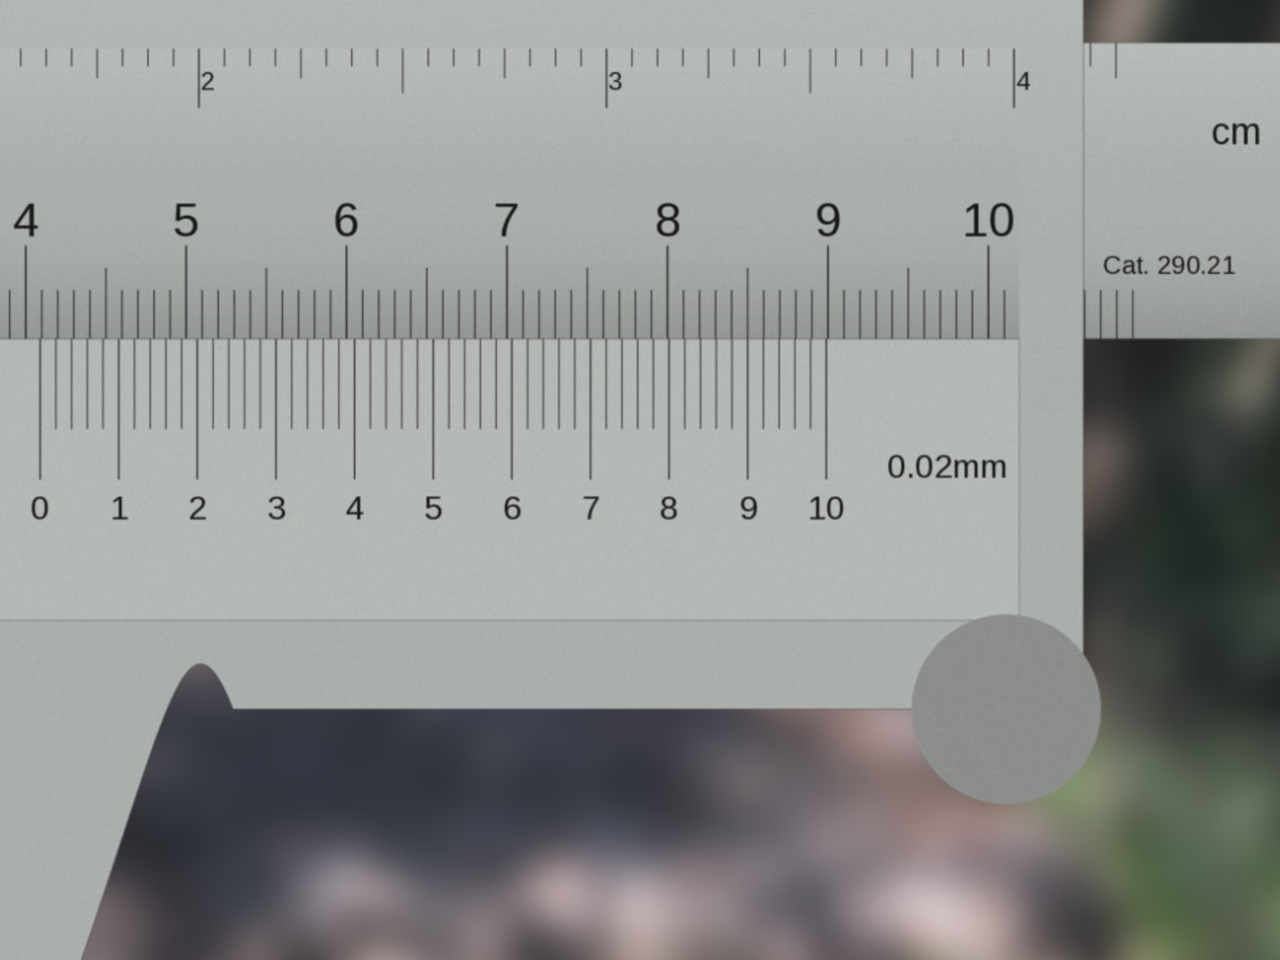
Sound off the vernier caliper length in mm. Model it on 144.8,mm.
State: 40.9,mm
